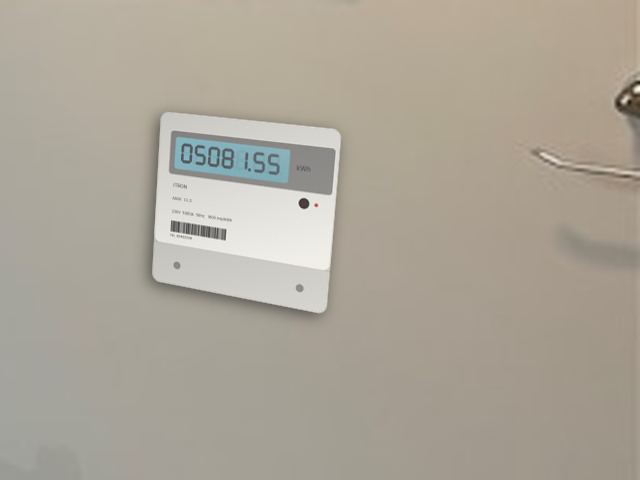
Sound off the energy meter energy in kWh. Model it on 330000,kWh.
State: 5081.55,kWh
